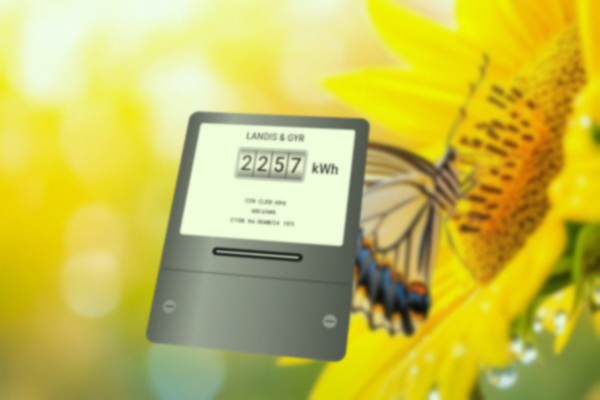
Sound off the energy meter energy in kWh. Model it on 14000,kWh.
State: 2257,kWh
